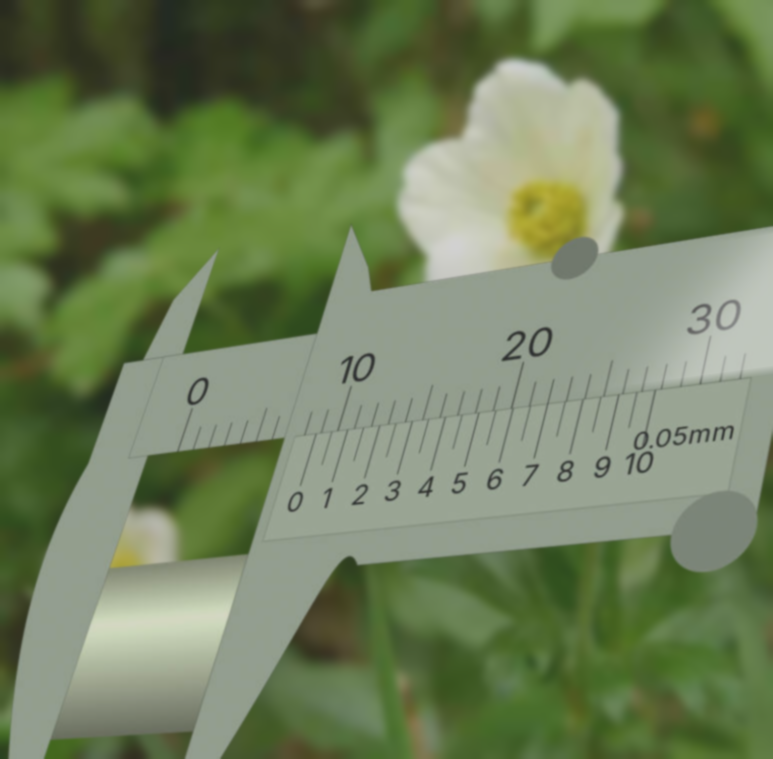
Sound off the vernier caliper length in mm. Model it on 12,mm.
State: 8.7,mm
